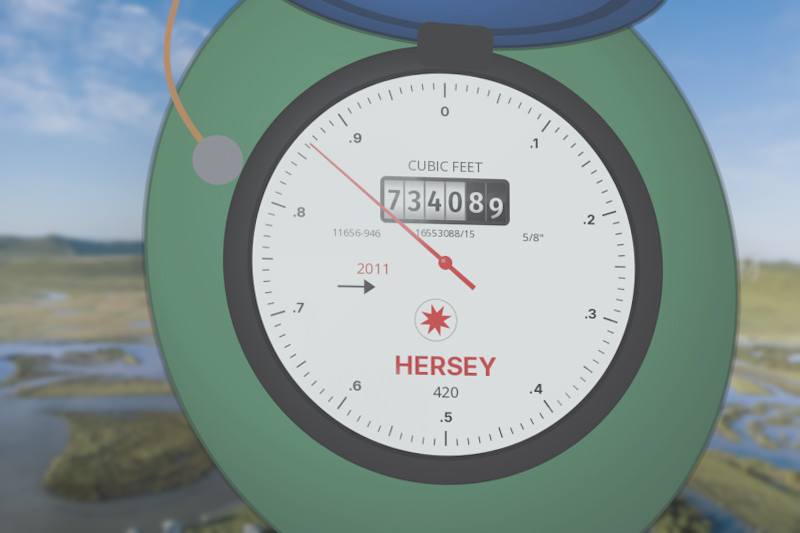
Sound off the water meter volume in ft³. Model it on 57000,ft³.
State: 734088.86,ft³
